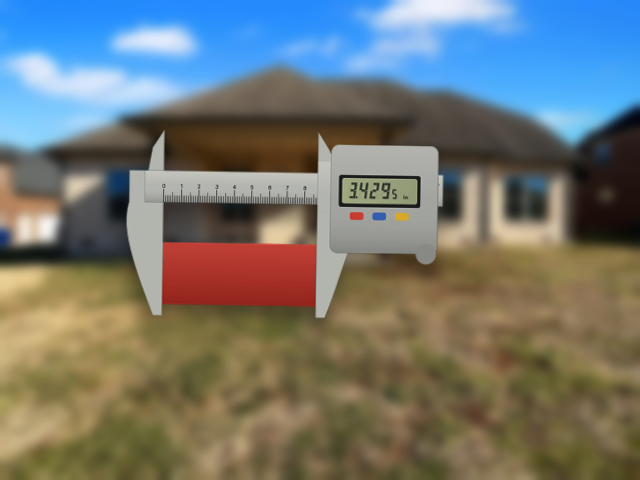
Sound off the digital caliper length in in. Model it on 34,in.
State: 3.4295,in
